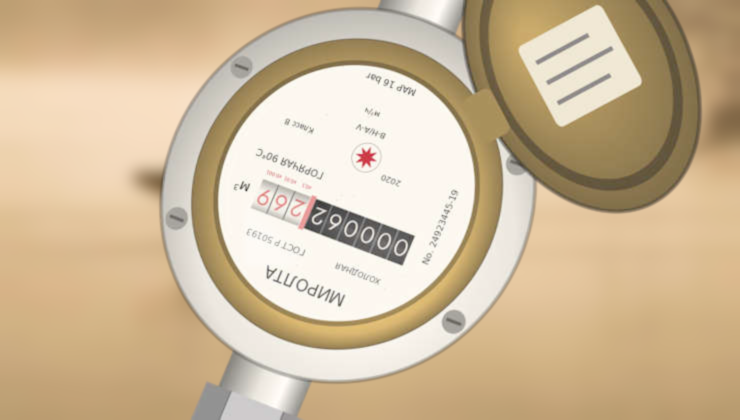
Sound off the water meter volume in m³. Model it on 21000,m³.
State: 62.269,m³
